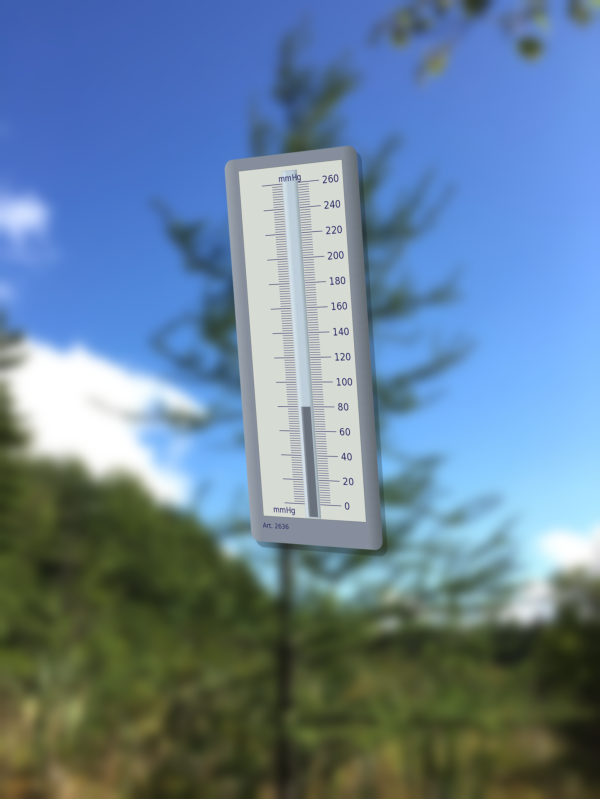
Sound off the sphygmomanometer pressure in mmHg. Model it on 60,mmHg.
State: 80,mmHg
